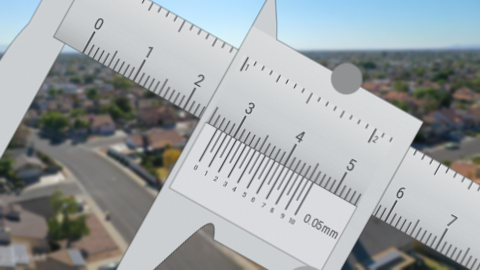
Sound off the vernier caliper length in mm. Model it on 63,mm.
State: 26.8,mm
